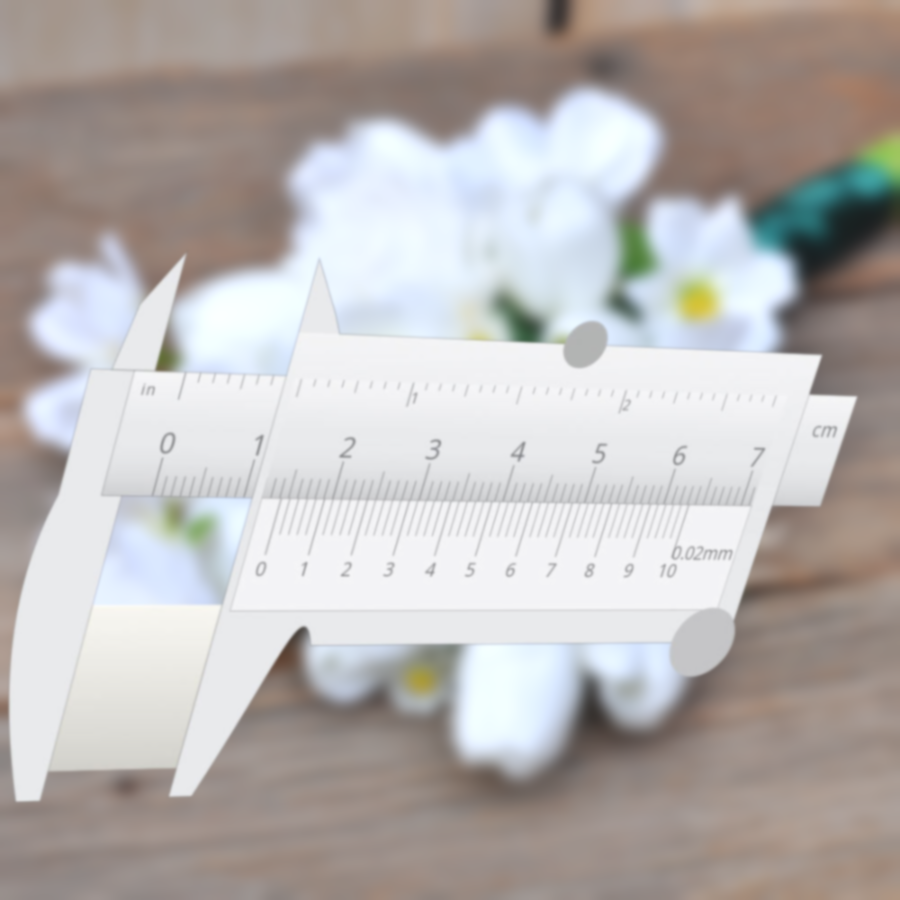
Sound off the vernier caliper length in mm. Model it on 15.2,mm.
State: 14.2,mm
